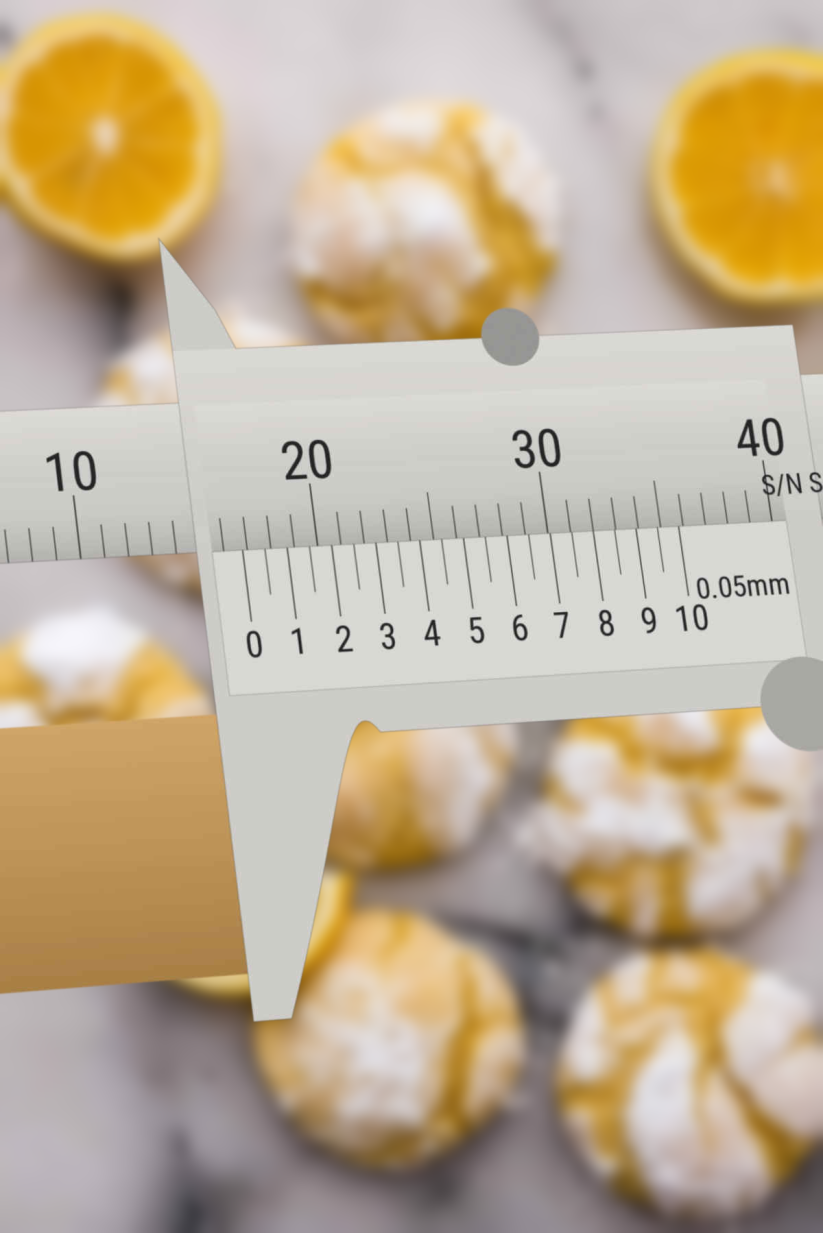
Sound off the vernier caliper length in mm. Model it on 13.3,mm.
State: 16.8,mm
